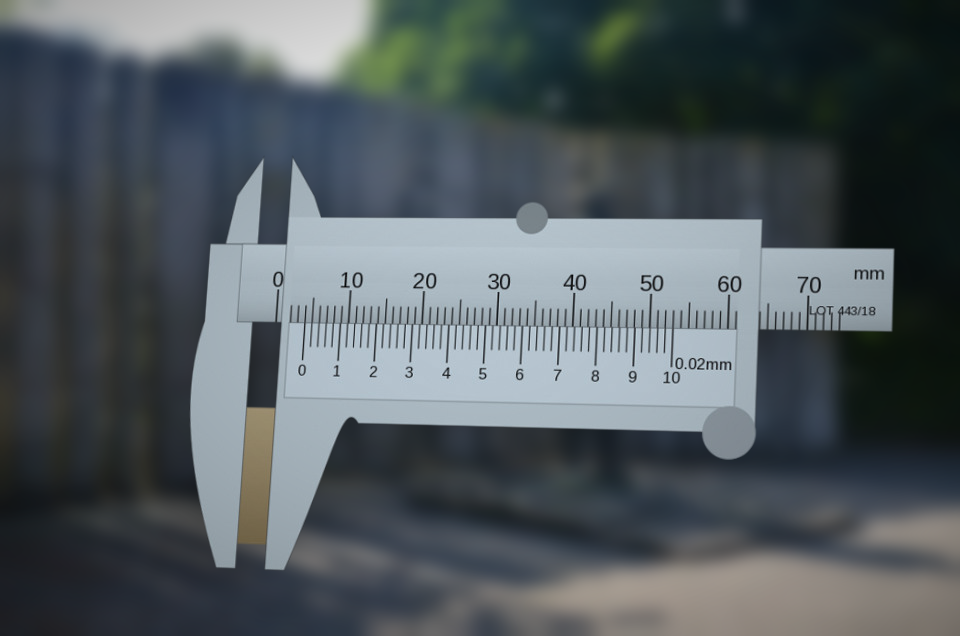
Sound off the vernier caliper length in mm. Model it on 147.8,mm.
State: 4.0,mm
